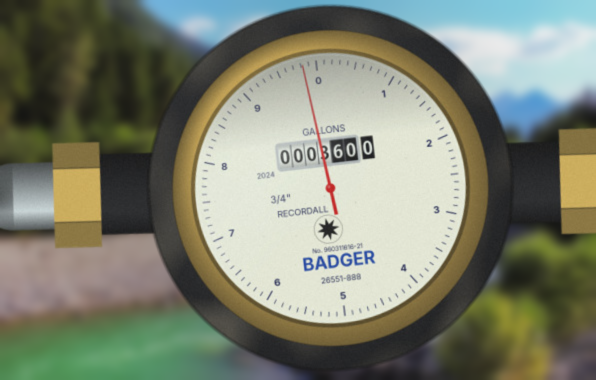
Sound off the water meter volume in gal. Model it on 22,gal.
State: 3599.8,gal
